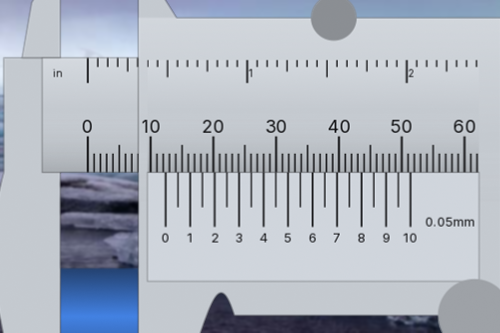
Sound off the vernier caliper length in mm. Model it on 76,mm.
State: 12.4,mm
